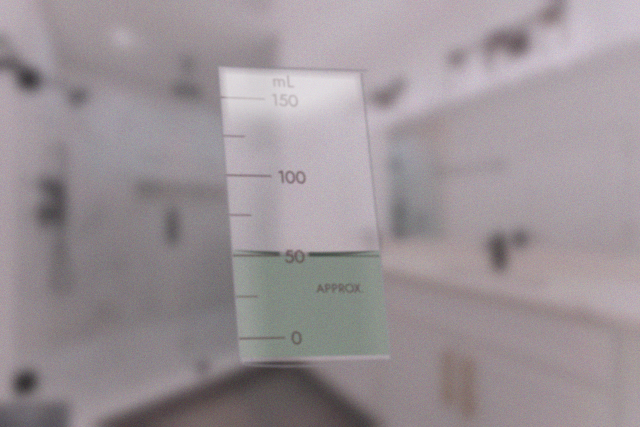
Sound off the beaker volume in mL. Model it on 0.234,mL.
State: 50,mL
